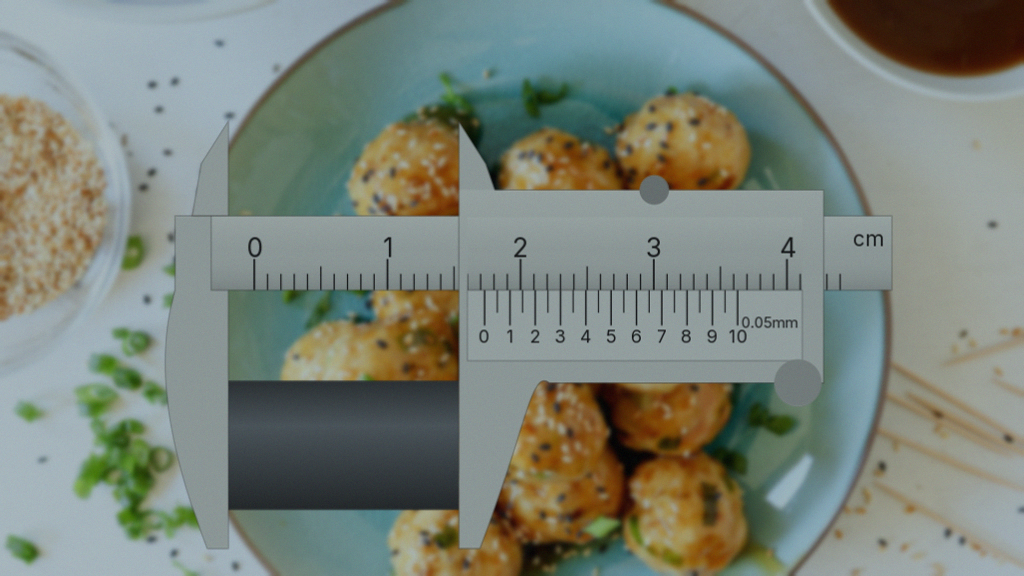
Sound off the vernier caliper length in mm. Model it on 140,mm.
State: 17.3,mm
